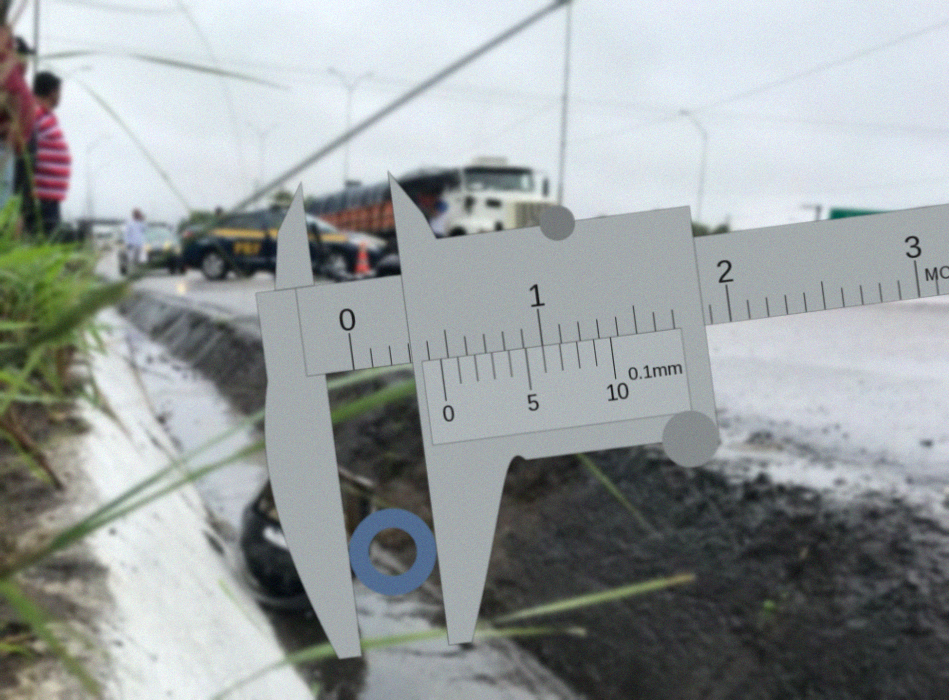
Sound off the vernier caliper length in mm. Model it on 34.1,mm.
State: 4.6,mm
